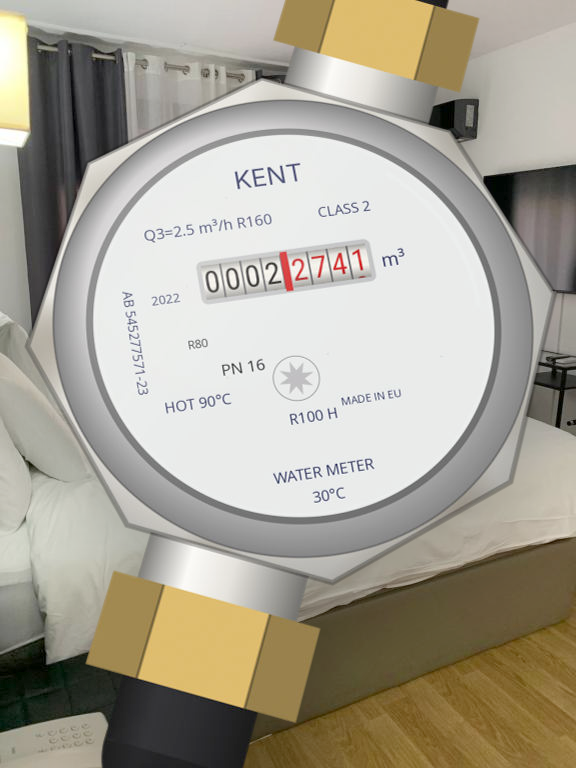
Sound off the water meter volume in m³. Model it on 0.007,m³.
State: 2.2741,m³
